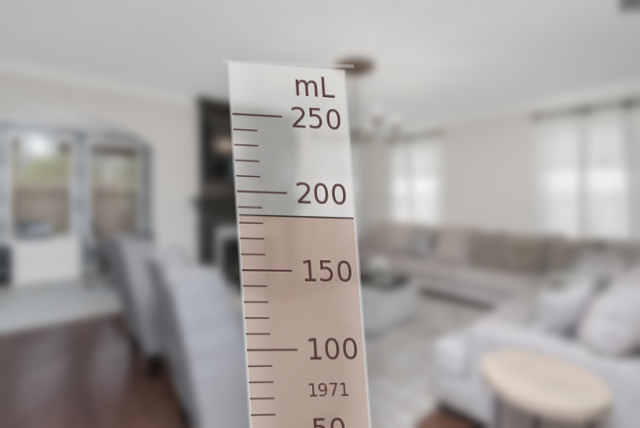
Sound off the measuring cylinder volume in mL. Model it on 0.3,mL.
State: 185,mL
